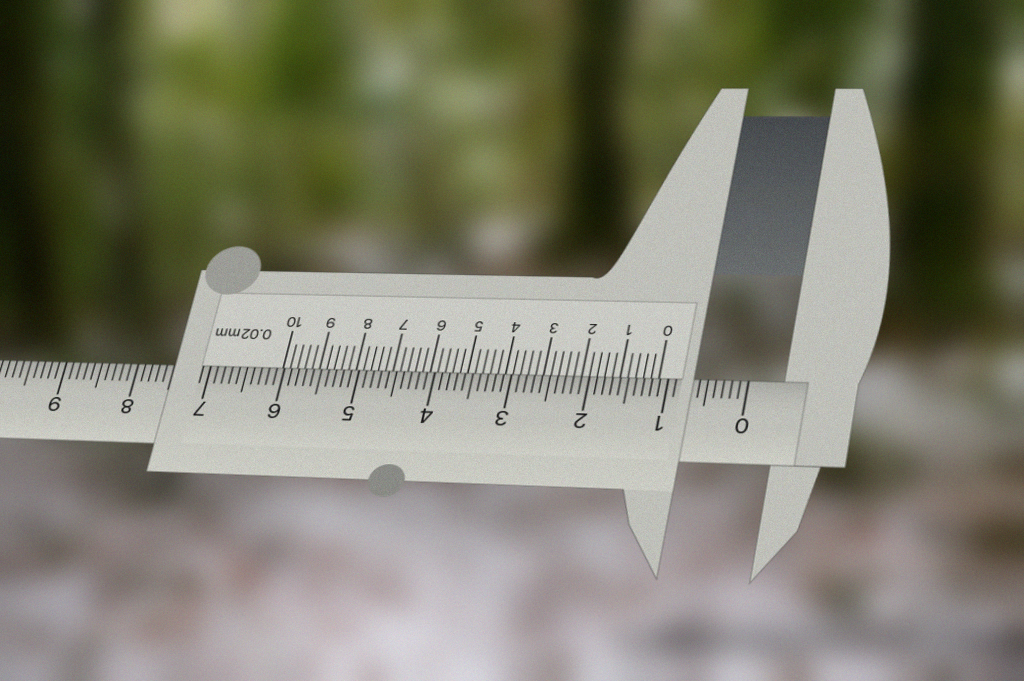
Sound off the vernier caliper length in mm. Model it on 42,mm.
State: 11.2,mm
